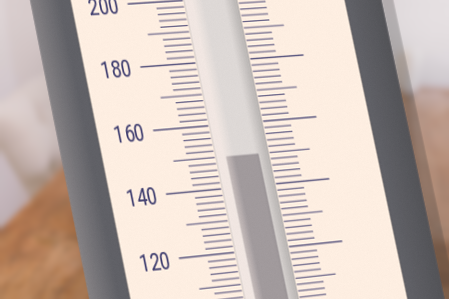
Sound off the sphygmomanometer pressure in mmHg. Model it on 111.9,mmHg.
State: 150,mmHg
